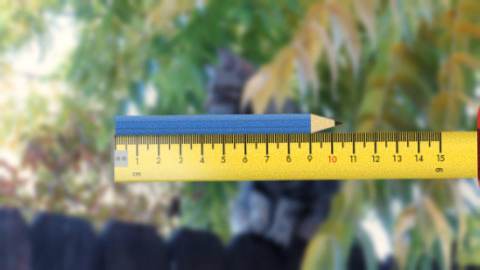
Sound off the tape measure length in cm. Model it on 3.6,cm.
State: 10.5,cm
